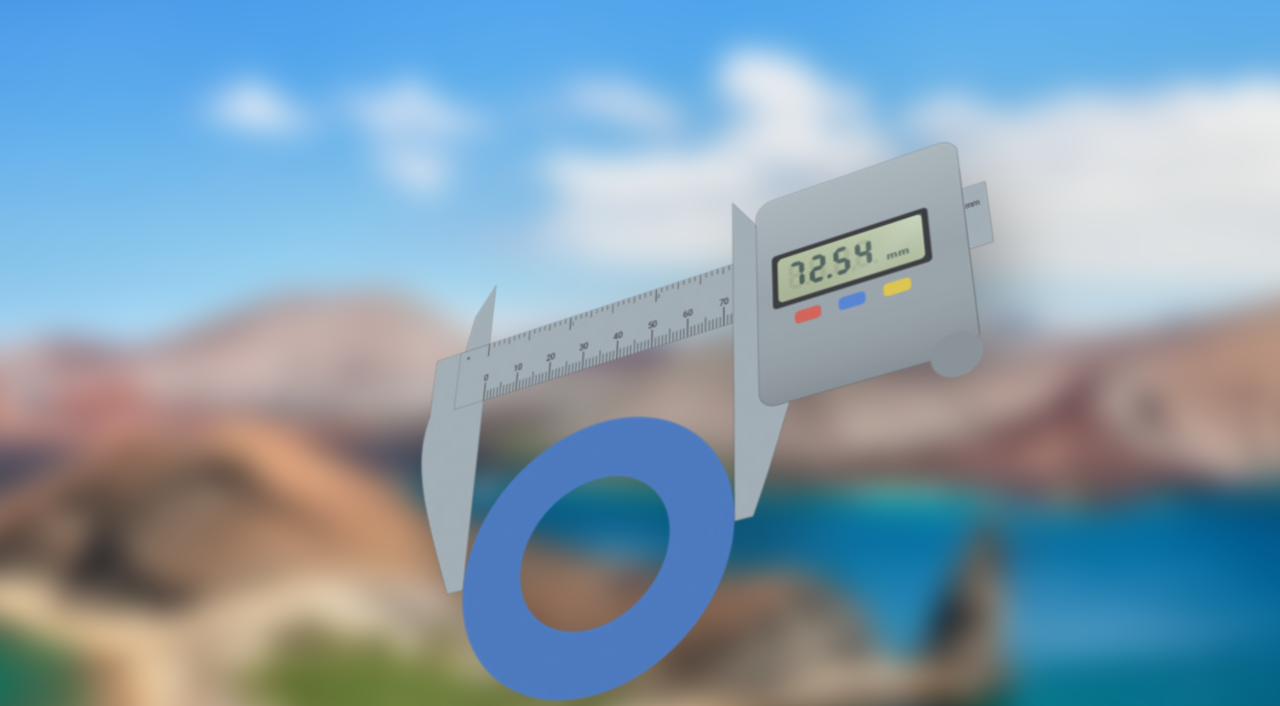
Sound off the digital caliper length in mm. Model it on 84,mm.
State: 72.54,mm
